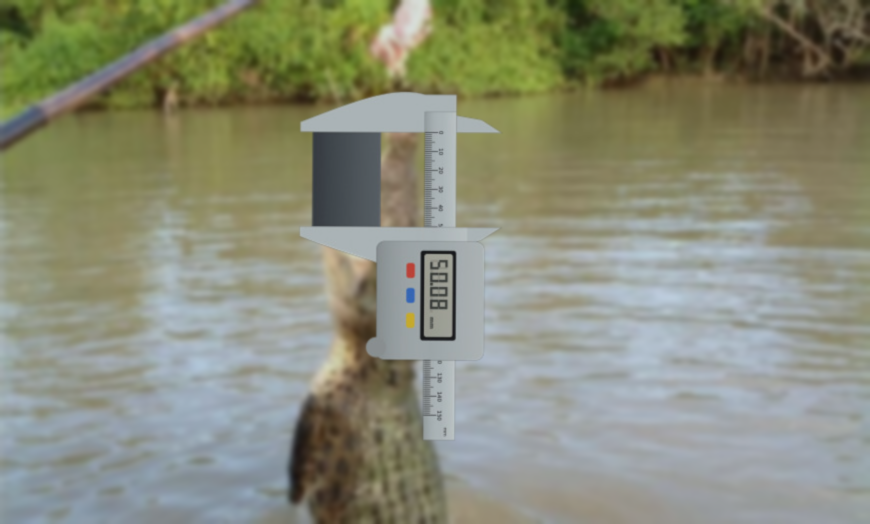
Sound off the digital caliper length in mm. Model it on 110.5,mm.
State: 50.08,mm
